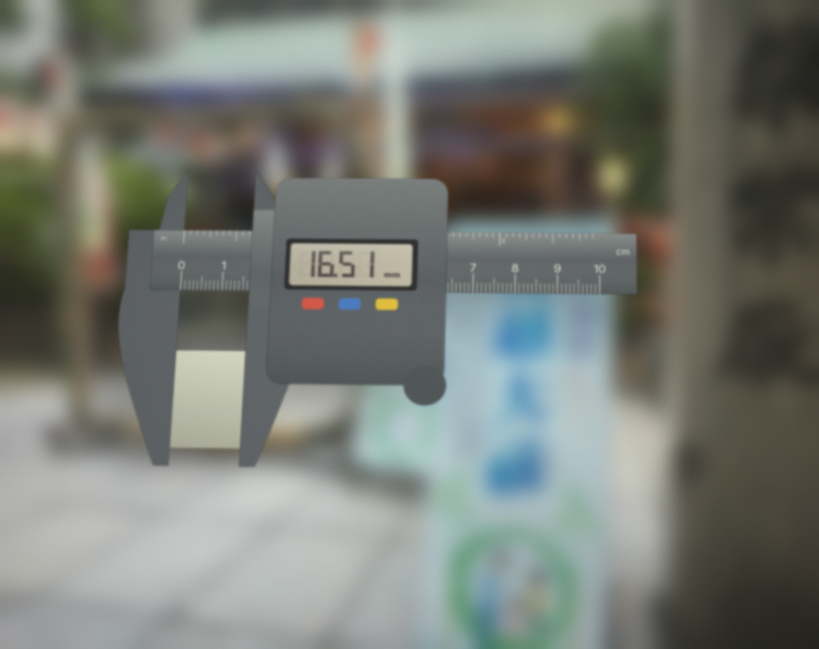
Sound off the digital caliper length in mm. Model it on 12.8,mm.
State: 16.51,mm
